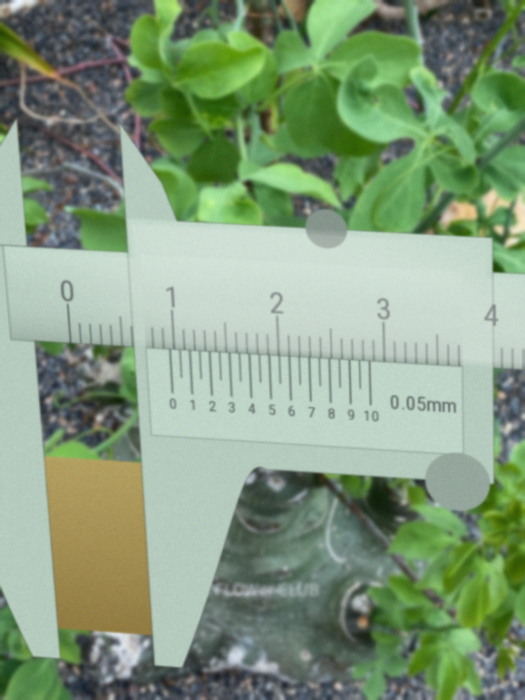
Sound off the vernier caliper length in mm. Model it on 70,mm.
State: 9.6,mm
